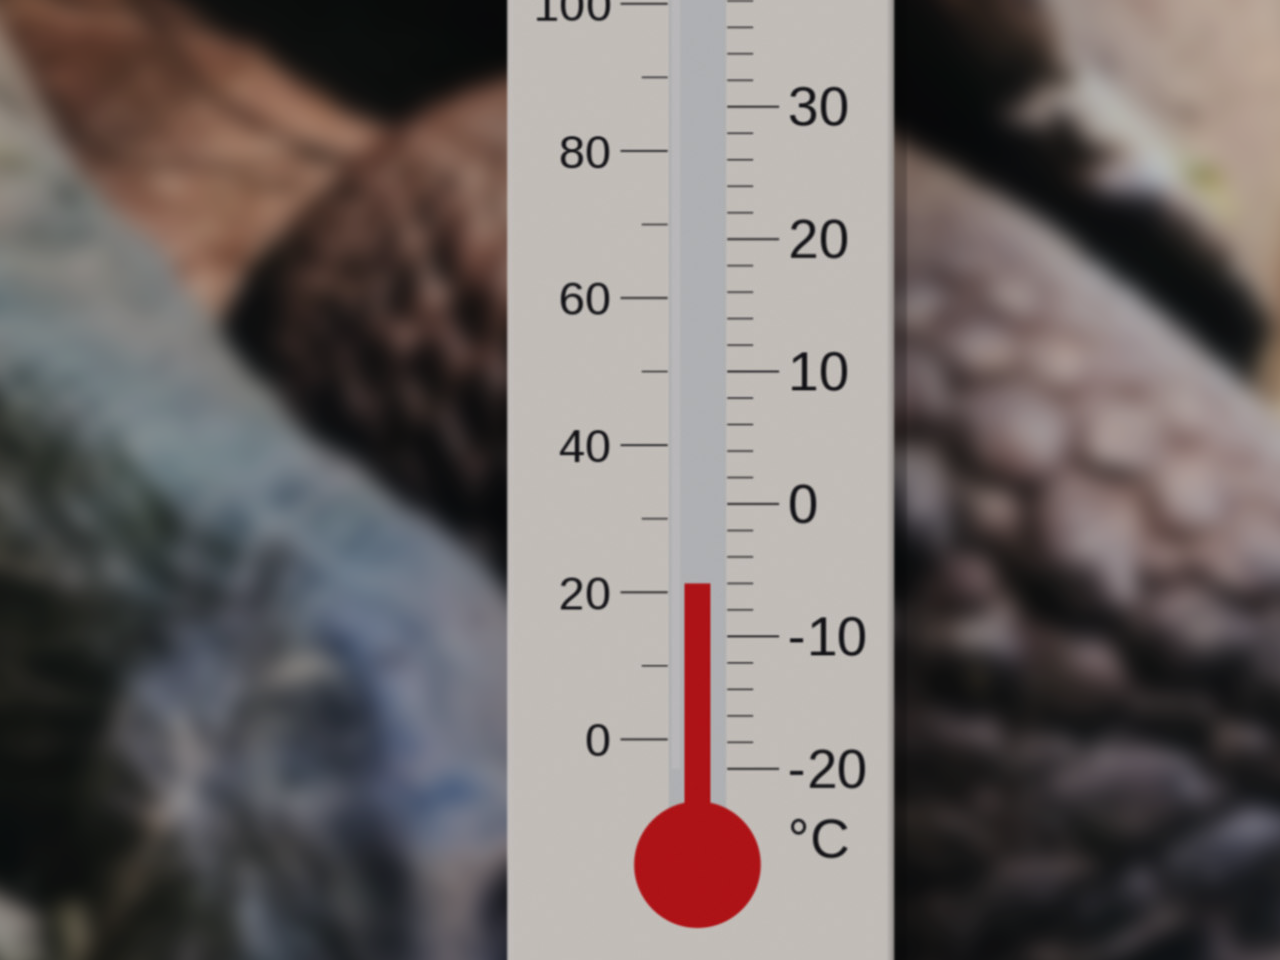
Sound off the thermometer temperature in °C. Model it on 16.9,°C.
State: -6,°C
